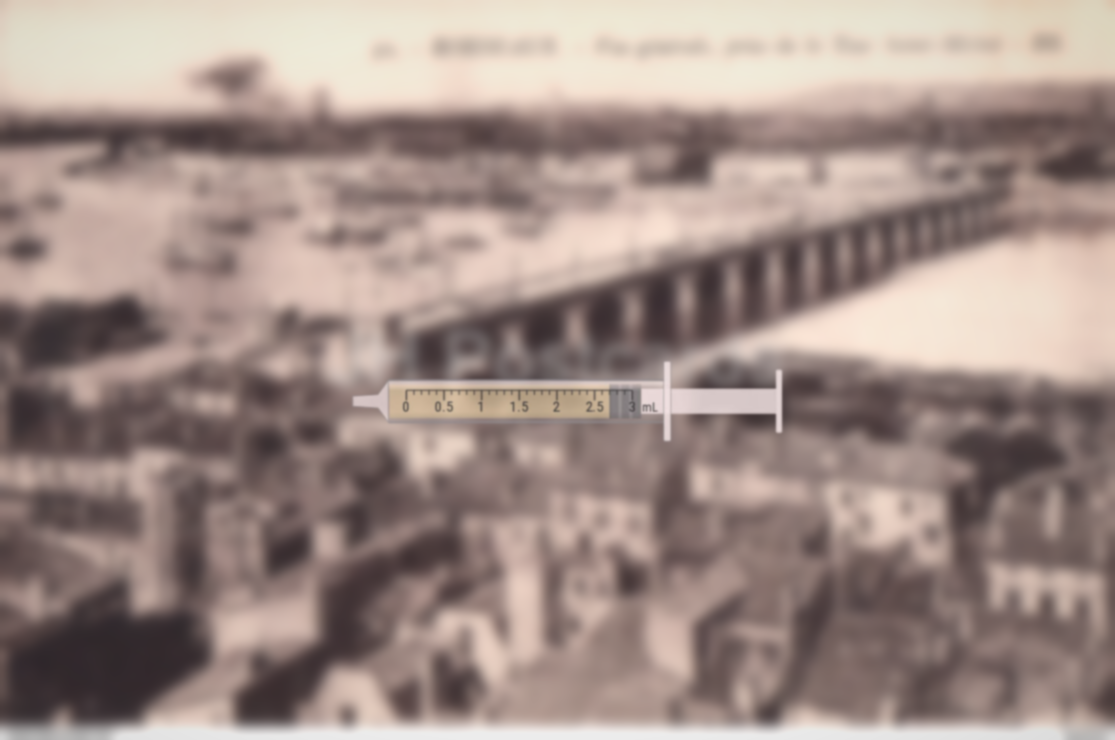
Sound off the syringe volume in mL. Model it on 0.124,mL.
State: 2.7,mL
